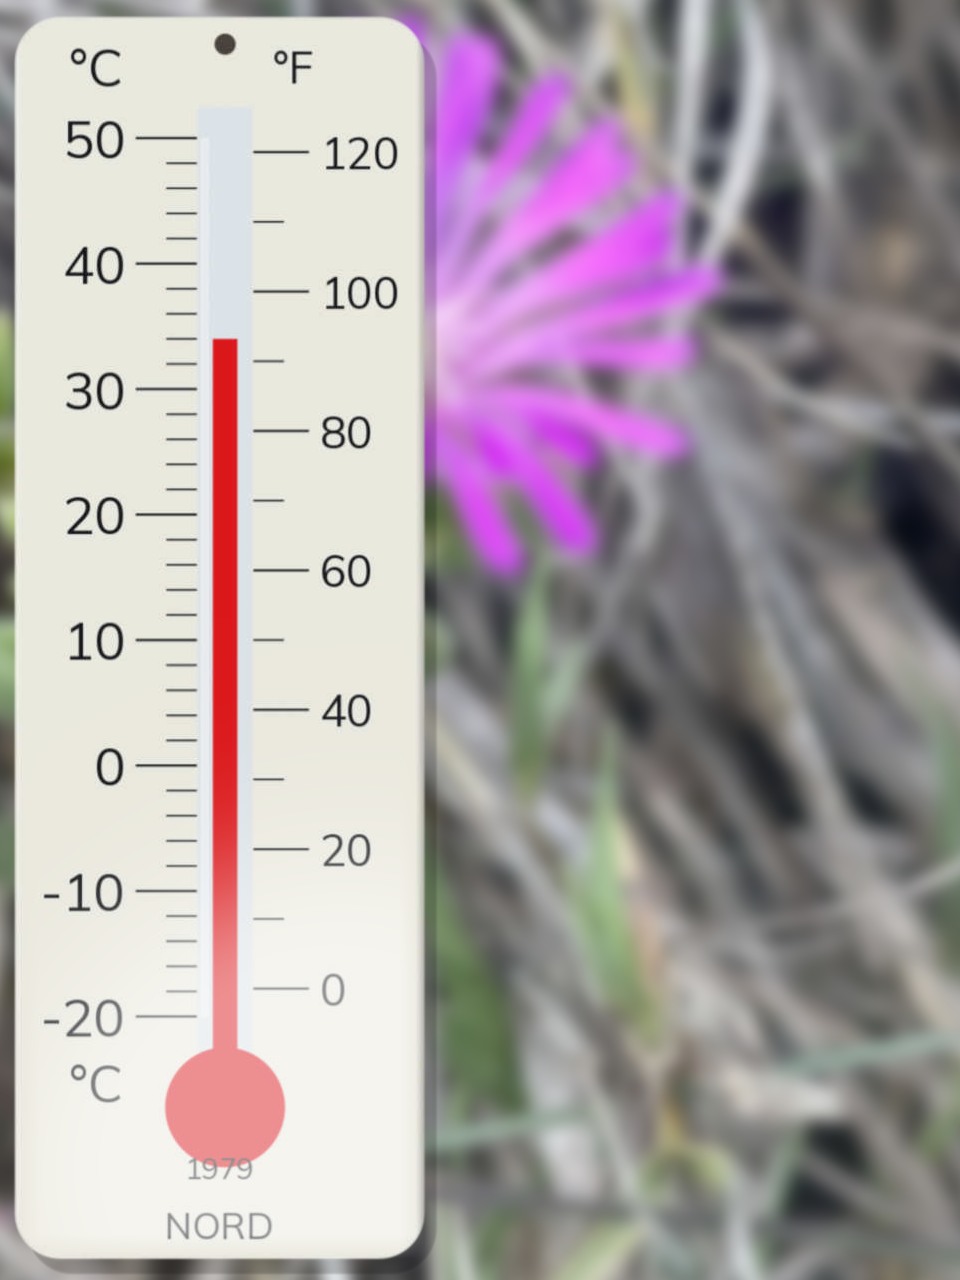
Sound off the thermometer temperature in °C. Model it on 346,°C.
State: 34,°C
